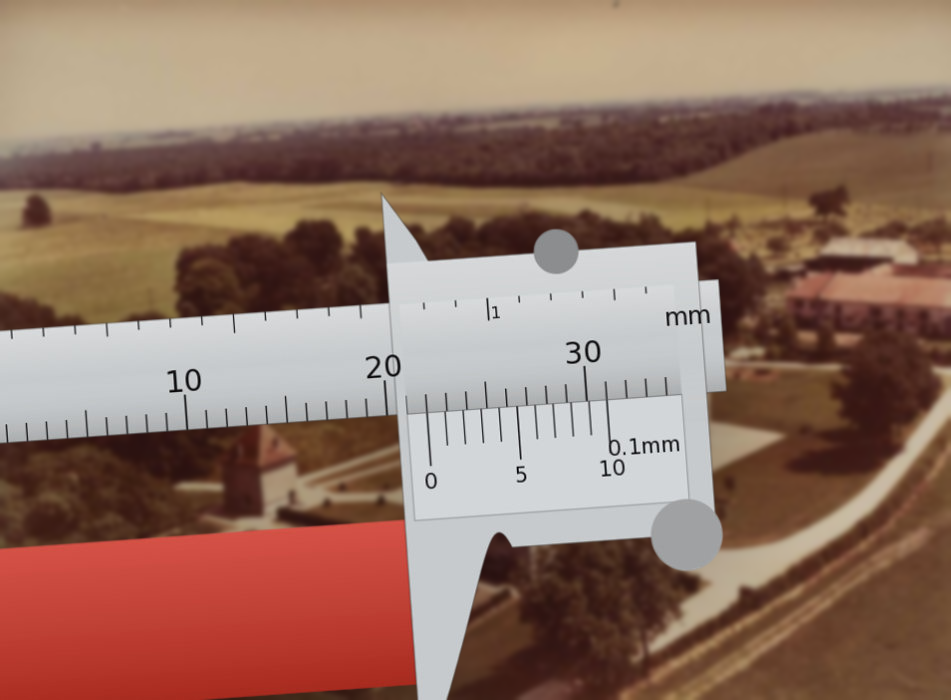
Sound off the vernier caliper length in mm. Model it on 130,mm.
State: 22.0,mm
